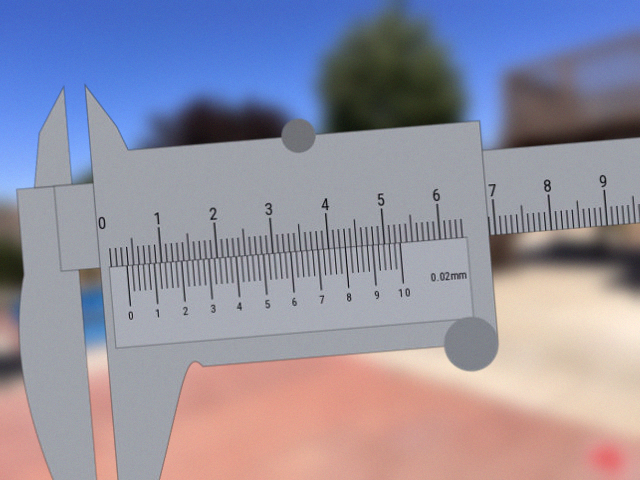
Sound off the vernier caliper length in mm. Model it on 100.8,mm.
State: 3.8,mm
